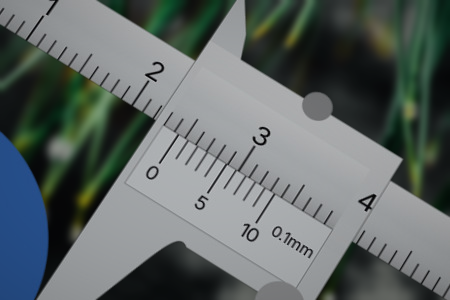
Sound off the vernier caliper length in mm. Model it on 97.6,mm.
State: 24.4,mm
